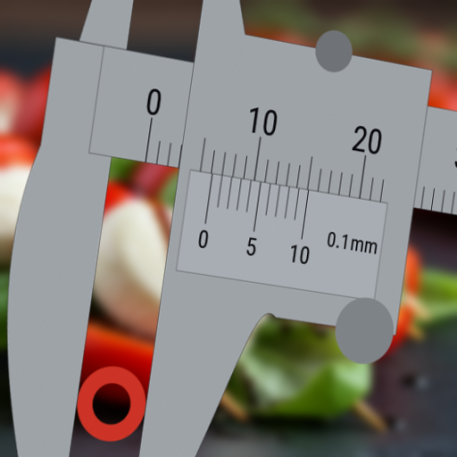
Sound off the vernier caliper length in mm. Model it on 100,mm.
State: 6.1,mm
